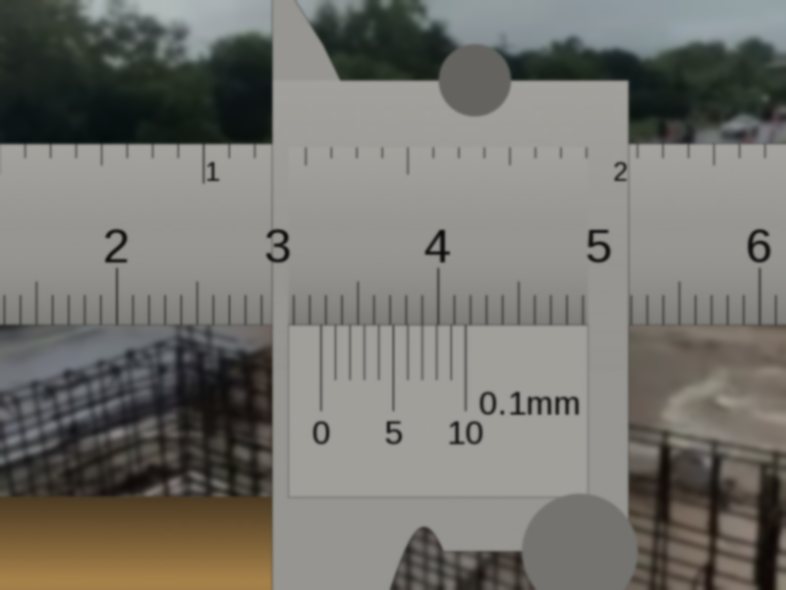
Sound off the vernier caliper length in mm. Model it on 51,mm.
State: 32.7,mm
